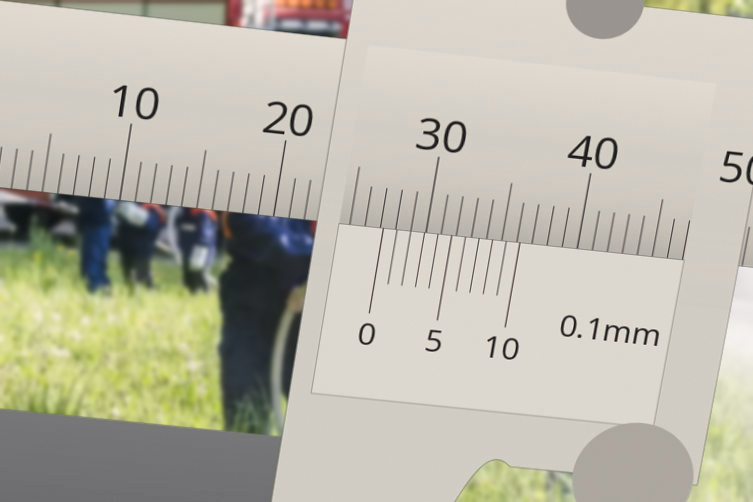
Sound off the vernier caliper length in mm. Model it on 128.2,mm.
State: 27.2,mm
